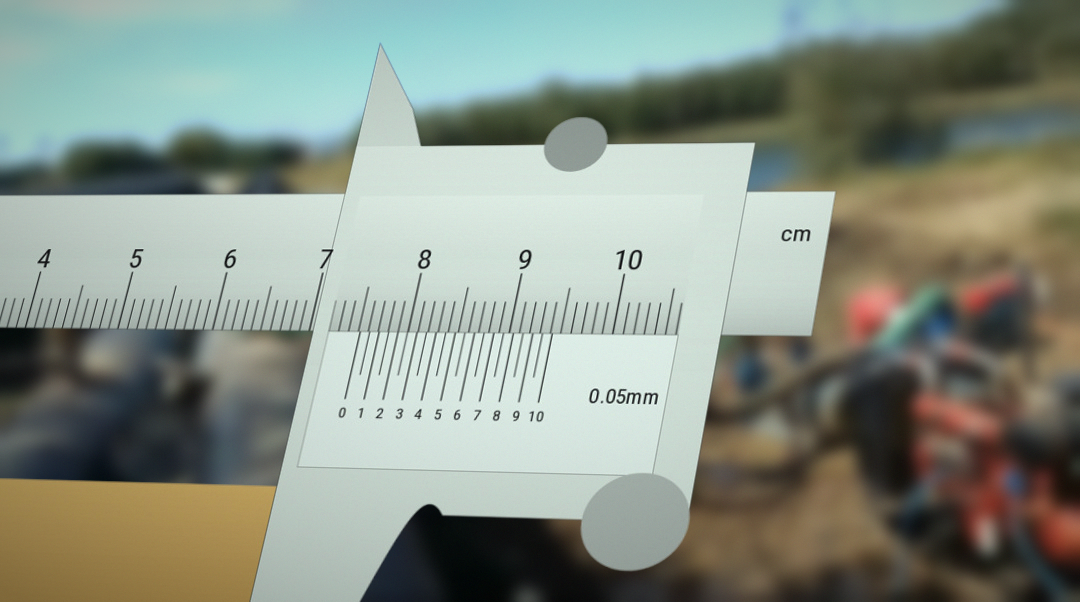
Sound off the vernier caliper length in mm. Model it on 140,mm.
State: 75.2,mm
